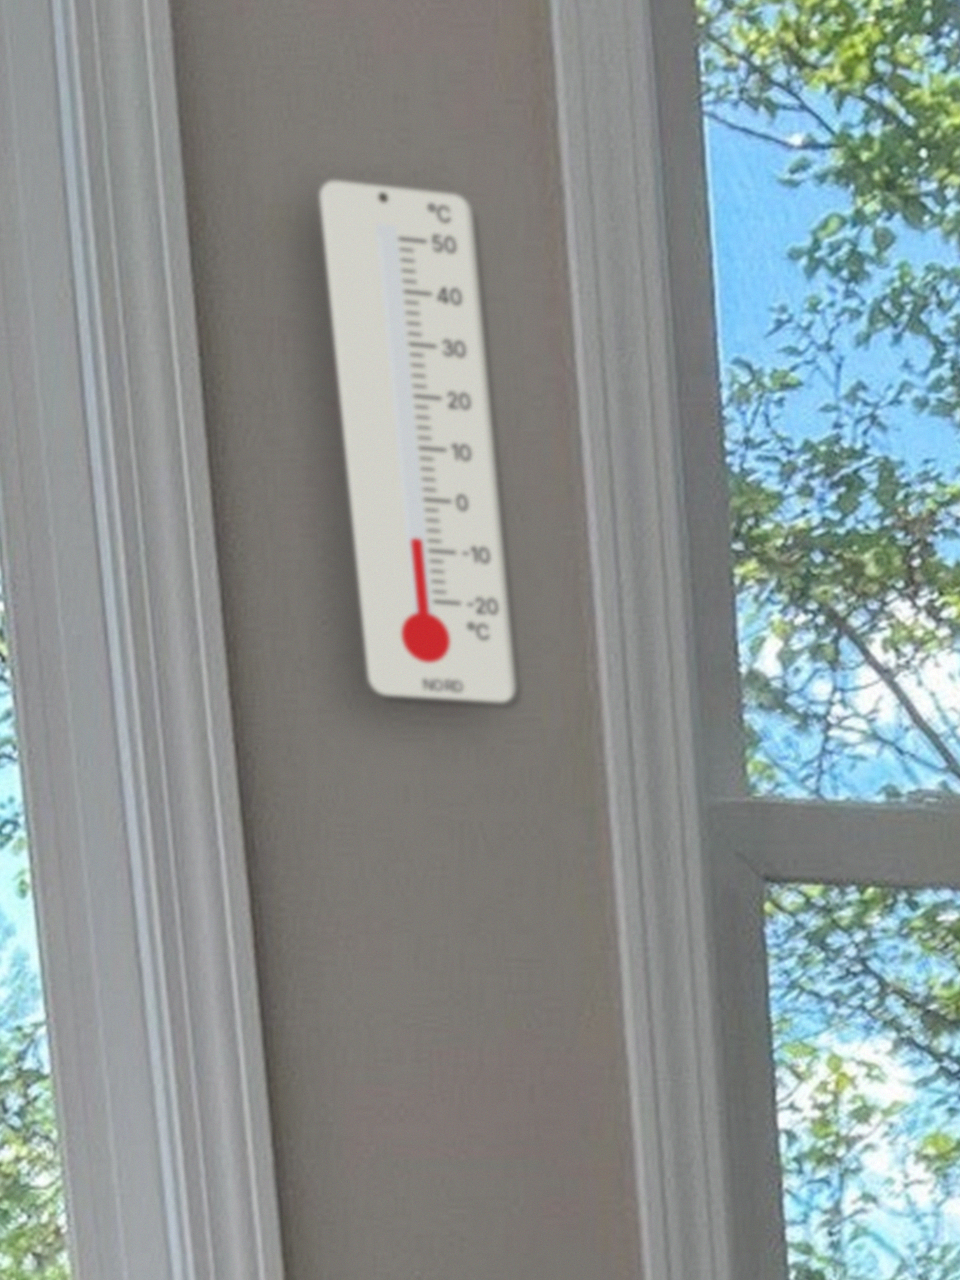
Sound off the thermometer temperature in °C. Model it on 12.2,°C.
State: -8,°C
